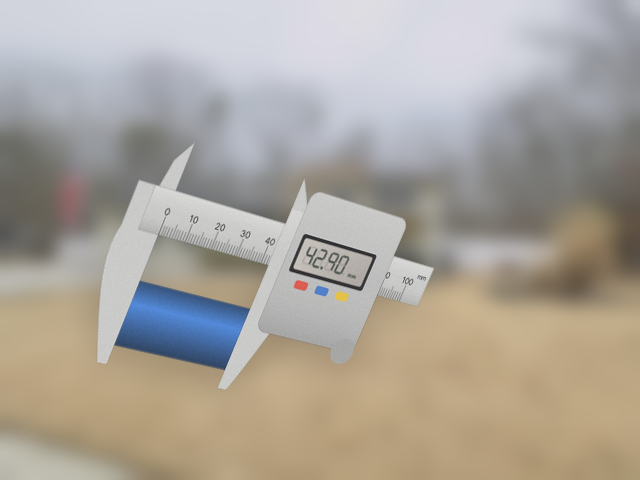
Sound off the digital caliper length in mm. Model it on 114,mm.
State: 42.90,mm
